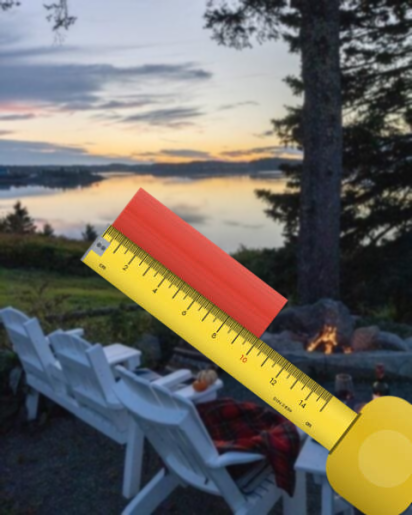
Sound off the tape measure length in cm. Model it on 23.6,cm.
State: 10,cm
